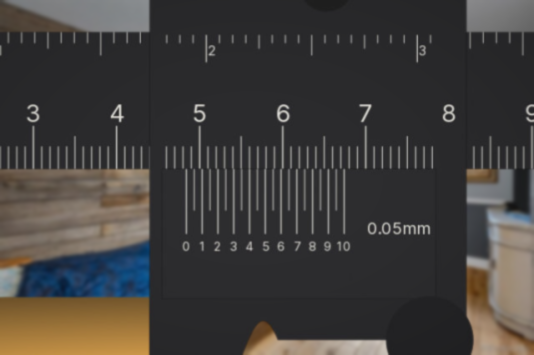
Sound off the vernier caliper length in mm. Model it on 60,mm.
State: 48.4,mm
